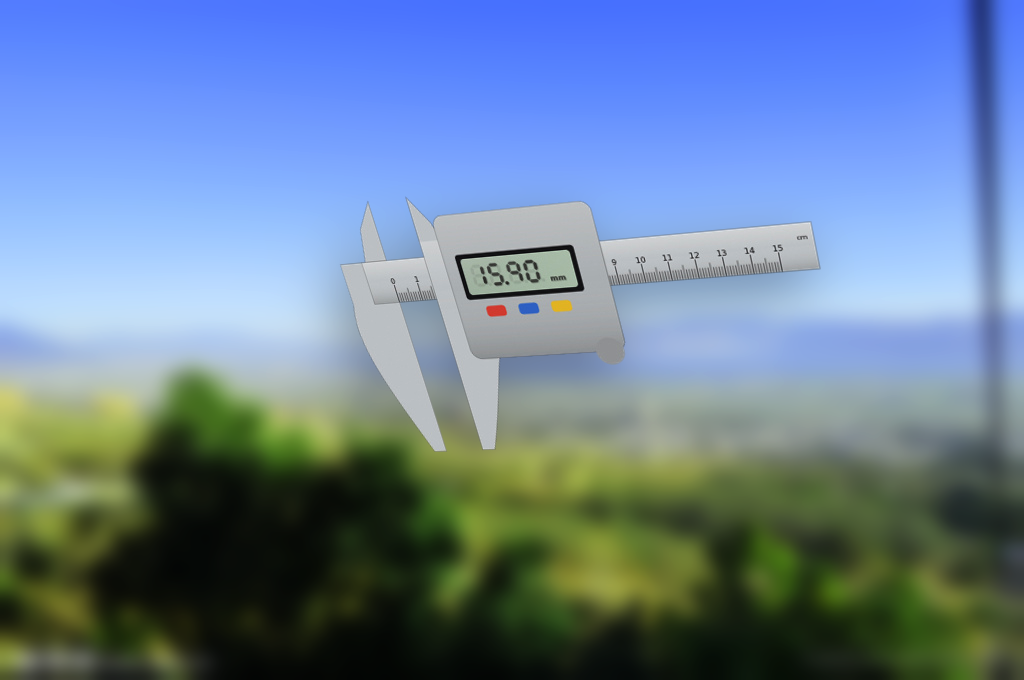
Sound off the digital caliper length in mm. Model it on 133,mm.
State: 15.90,mm
